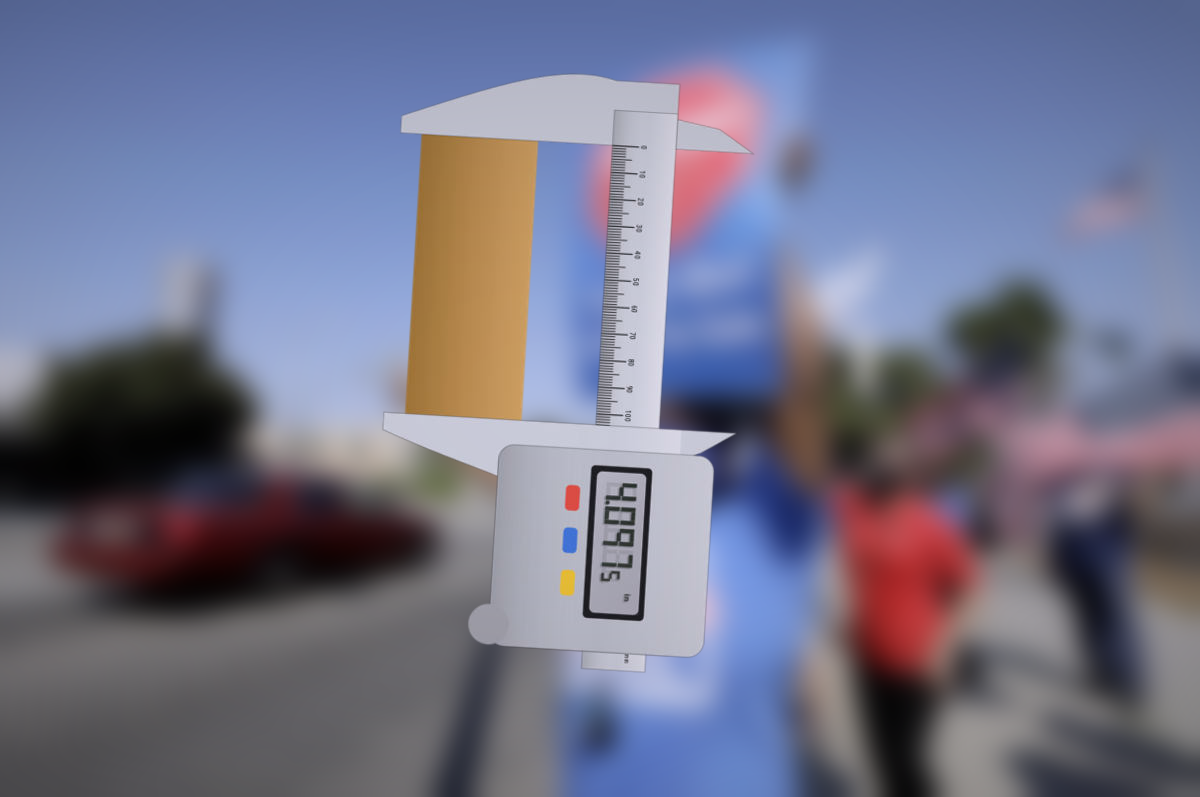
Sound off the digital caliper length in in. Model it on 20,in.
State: 4.0975,in
